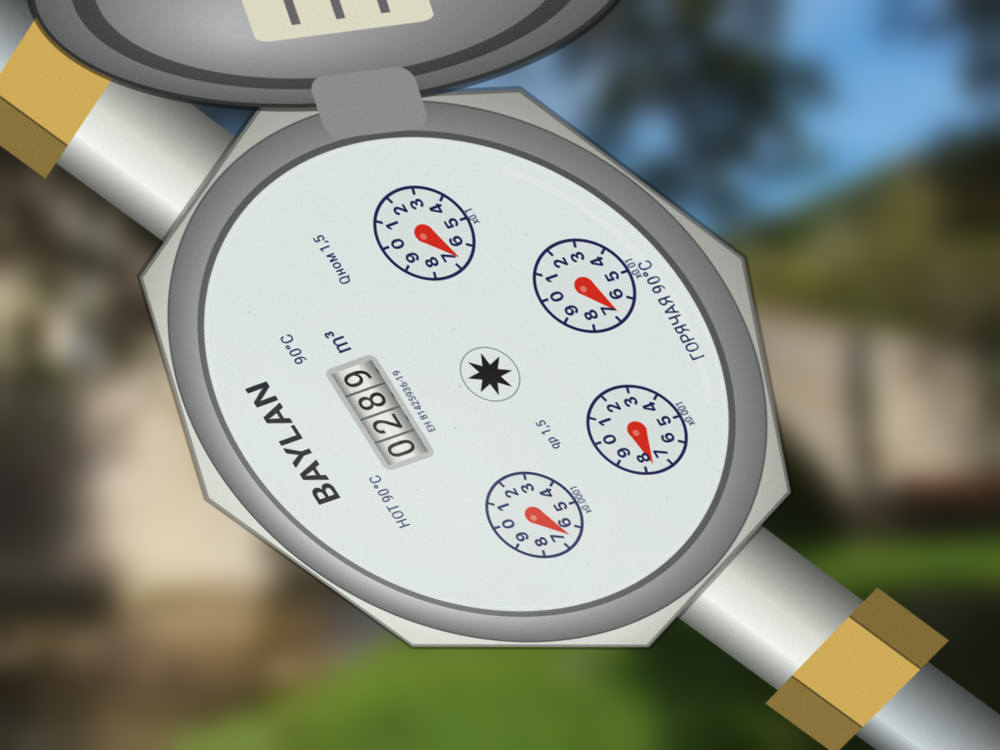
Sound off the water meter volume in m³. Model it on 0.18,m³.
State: 289.6676,m³
